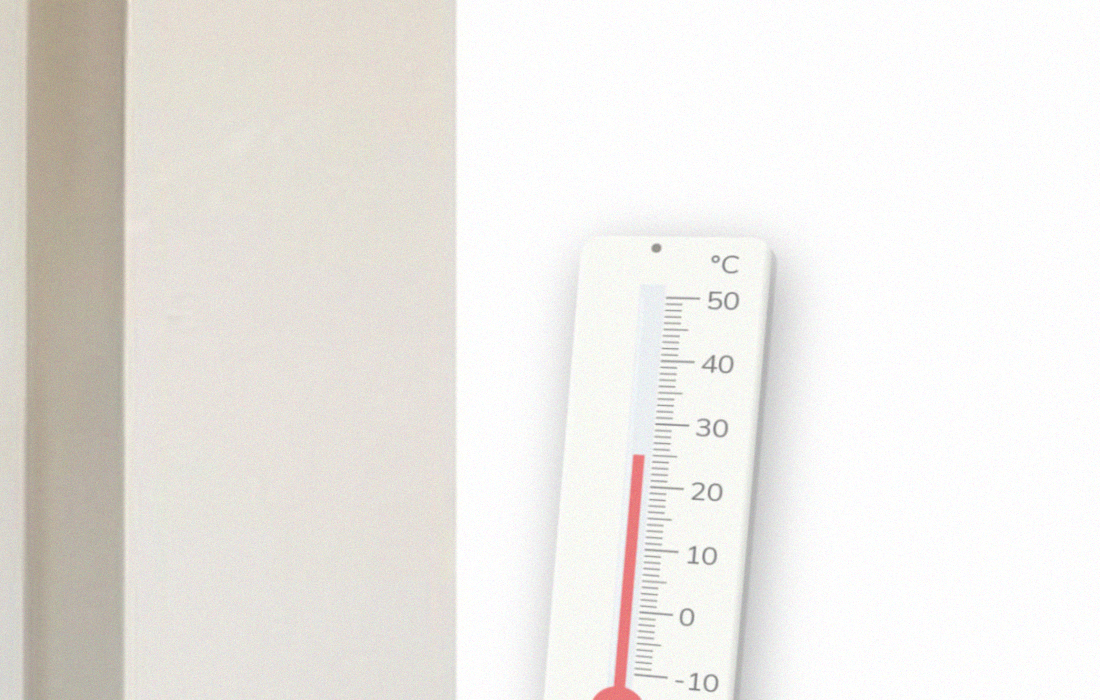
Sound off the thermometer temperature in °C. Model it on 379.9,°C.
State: 25,°C
